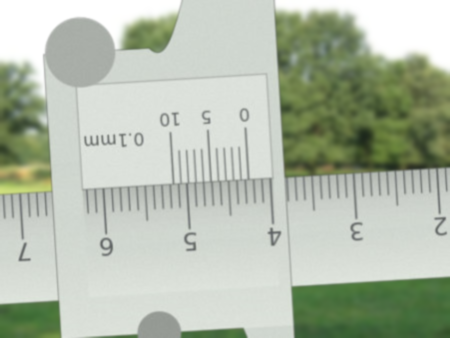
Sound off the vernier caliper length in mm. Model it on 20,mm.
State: 42.6,mm
